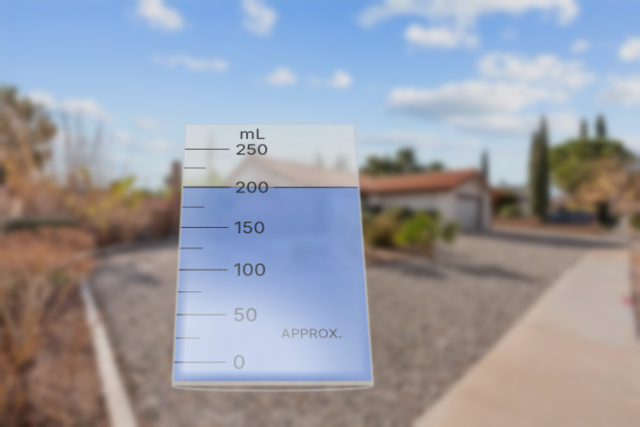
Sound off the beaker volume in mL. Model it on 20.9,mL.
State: 200,mL
